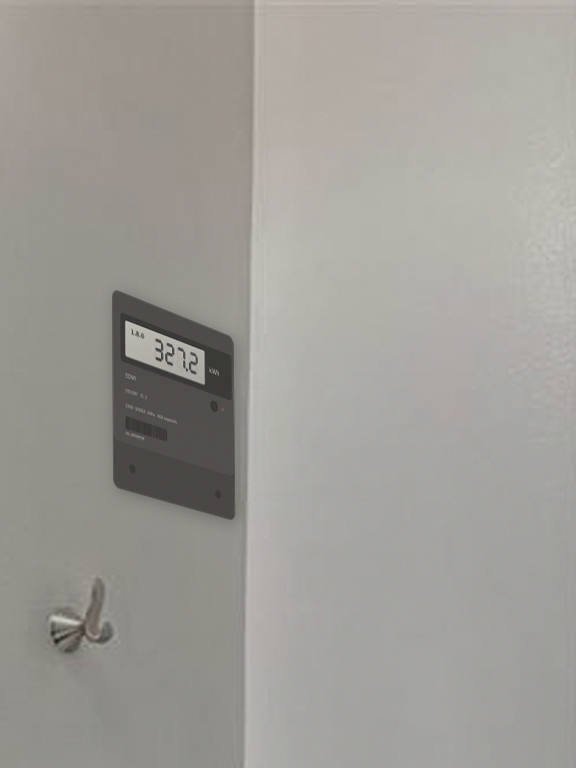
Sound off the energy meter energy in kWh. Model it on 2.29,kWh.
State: 327.2,kWh
